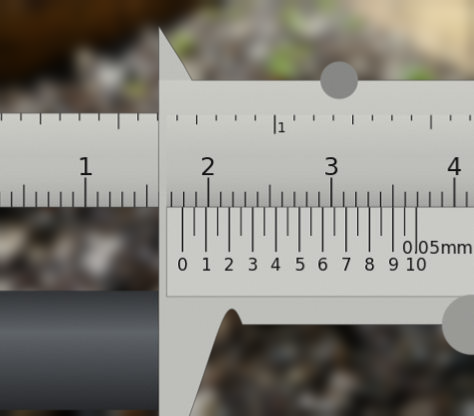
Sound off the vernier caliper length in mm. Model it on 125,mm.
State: 17.9,mm
